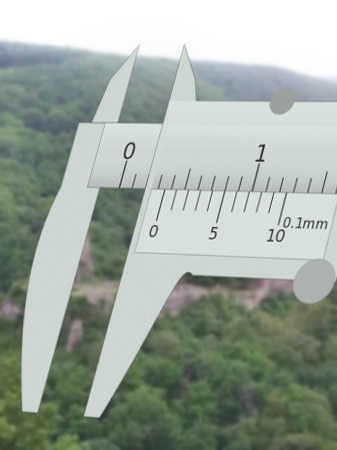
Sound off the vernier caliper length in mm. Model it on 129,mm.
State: 3.5,mm
